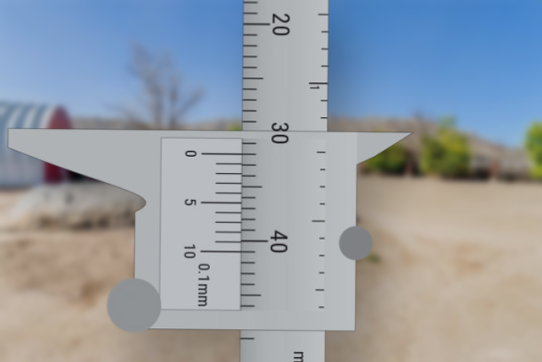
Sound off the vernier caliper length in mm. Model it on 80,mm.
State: 32.0,mm
